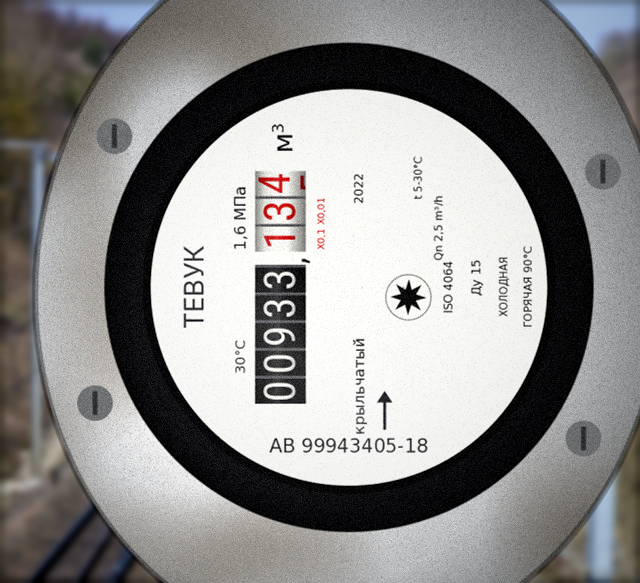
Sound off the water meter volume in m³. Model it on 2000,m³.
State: 933.134,m³
